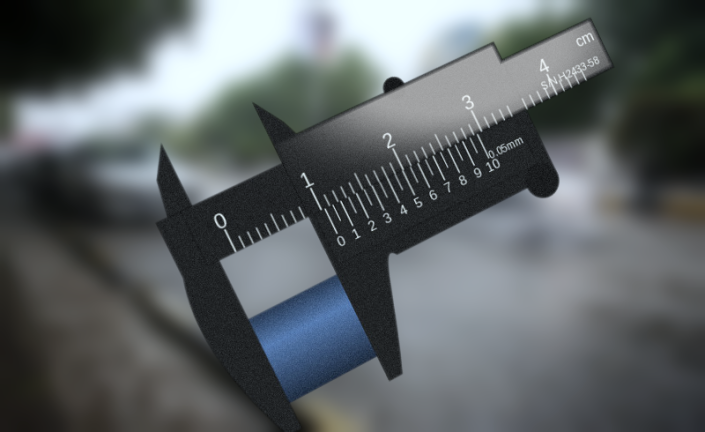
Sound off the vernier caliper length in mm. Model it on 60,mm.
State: 10.4,mm
